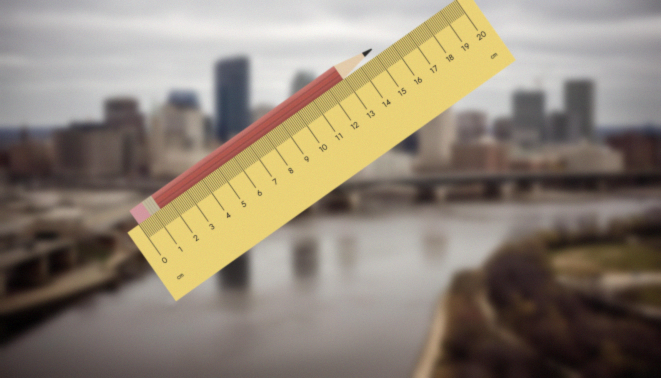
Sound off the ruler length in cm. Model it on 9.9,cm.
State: 15,cm
